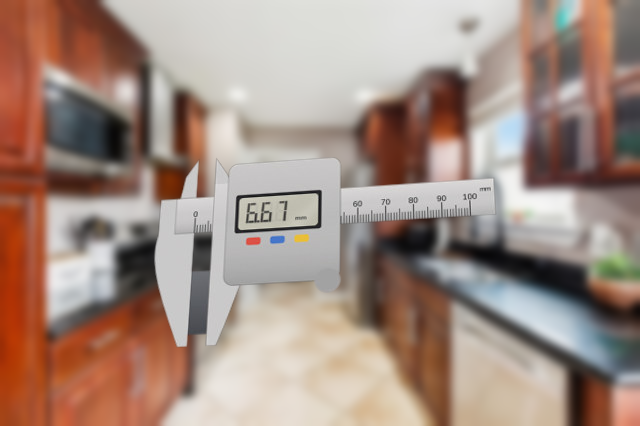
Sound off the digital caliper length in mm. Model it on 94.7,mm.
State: 6.67,mm
